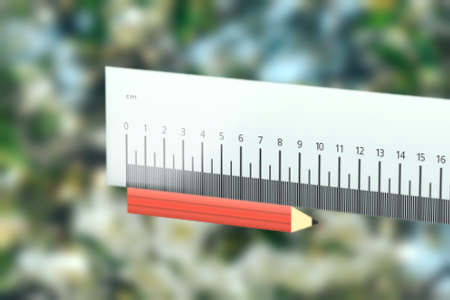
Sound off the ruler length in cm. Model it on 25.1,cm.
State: 10,cm
